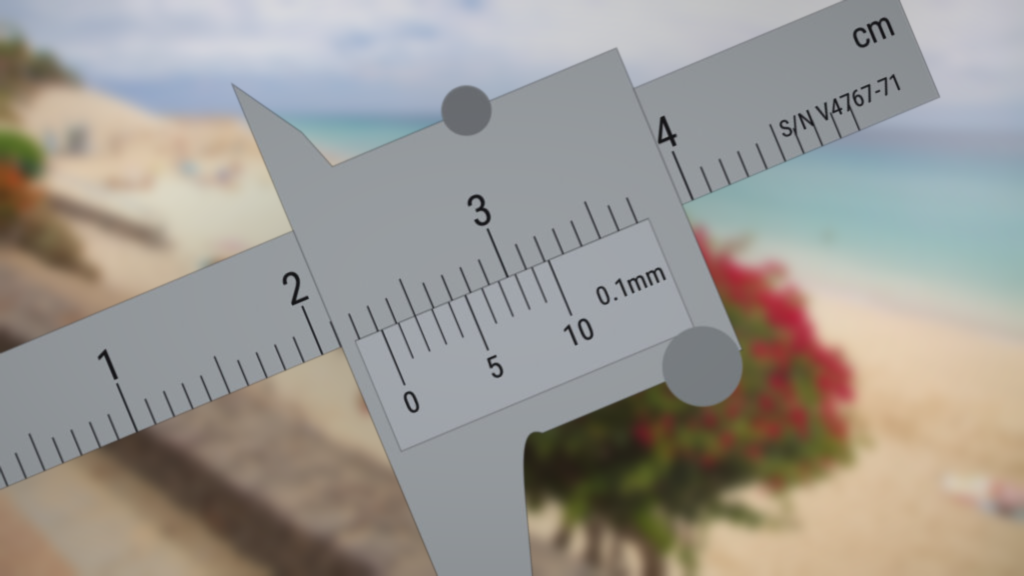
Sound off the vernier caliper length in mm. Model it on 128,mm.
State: 23.2,mm
